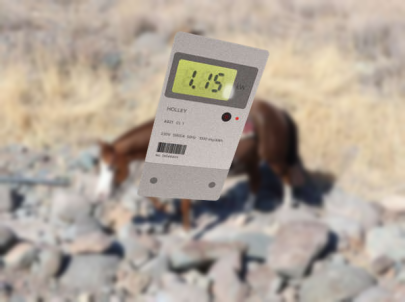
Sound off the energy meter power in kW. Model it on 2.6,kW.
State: 1.15,kW
